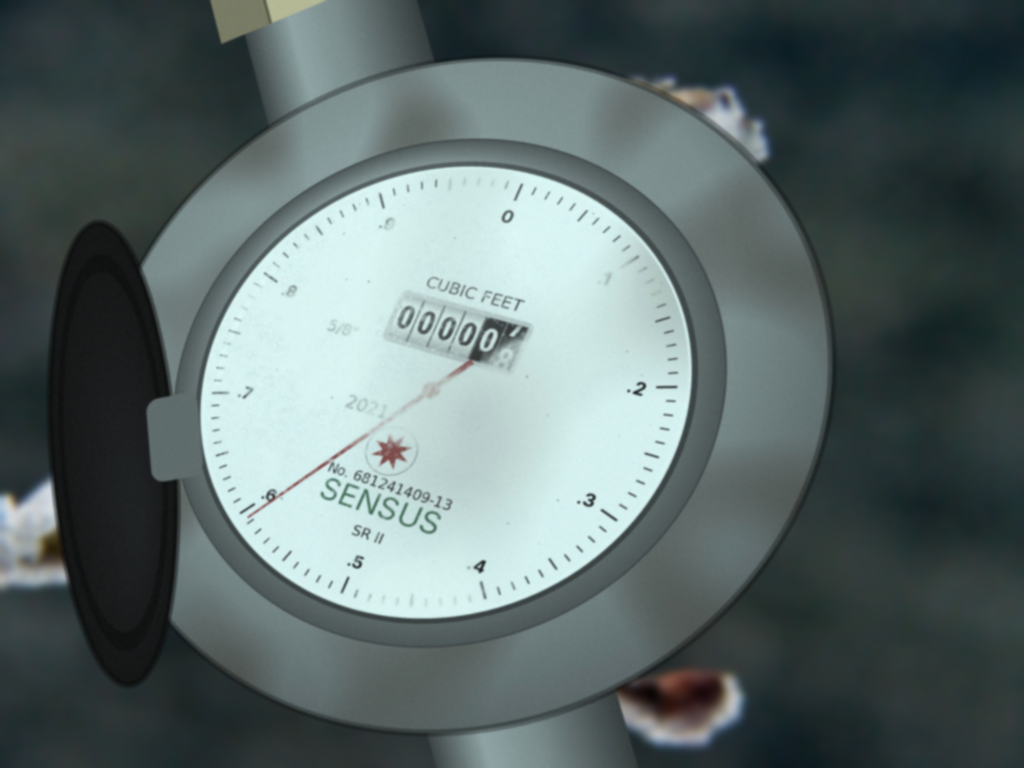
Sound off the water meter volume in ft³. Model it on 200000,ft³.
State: 7.59,ft³
